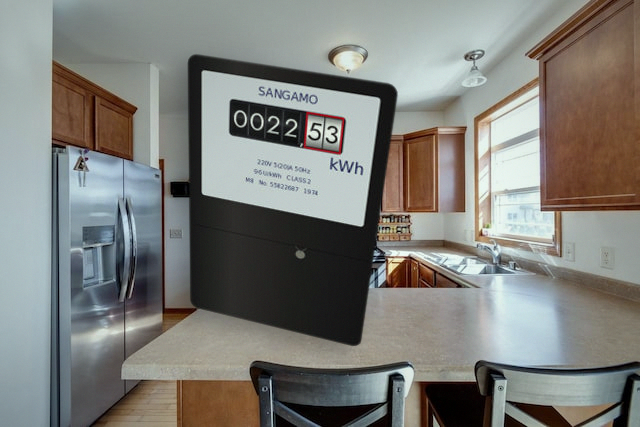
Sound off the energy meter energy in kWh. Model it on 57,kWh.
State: 22.53,kWh
